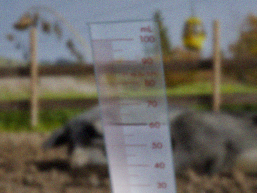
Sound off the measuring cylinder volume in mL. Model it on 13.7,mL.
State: 60,mL
